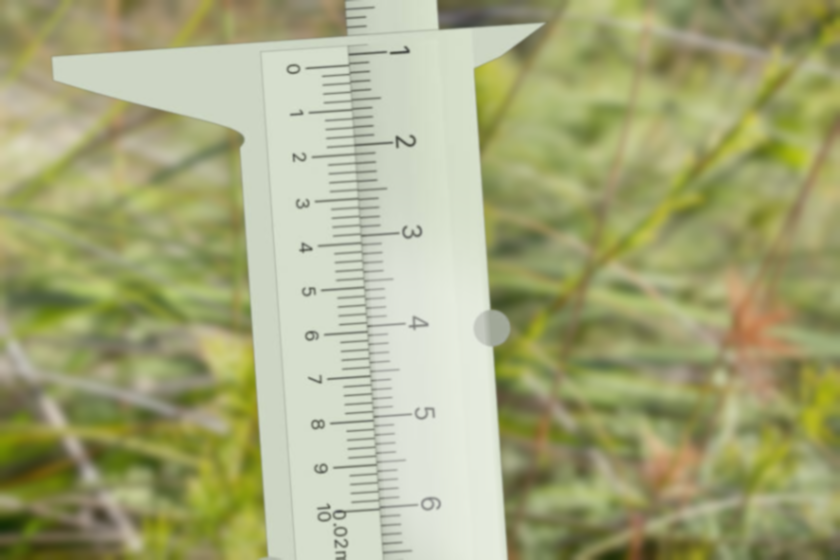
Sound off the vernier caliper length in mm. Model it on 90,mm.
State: 11.2,mm
